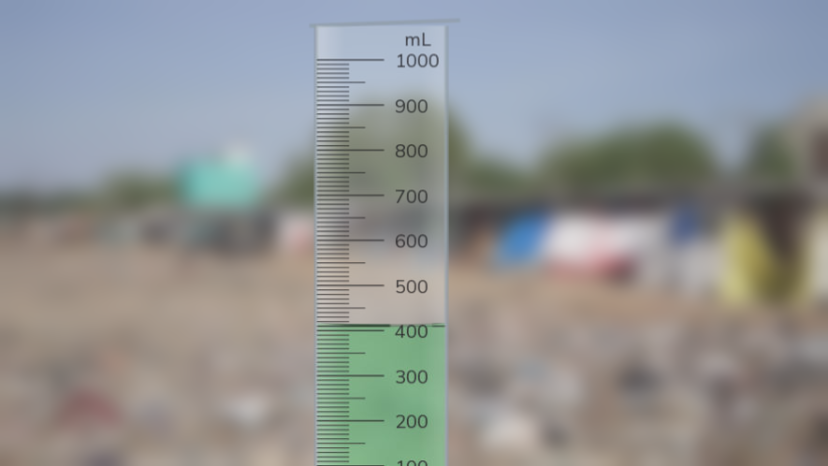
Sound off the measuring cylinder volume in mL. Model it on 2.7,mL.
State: 410,mL
